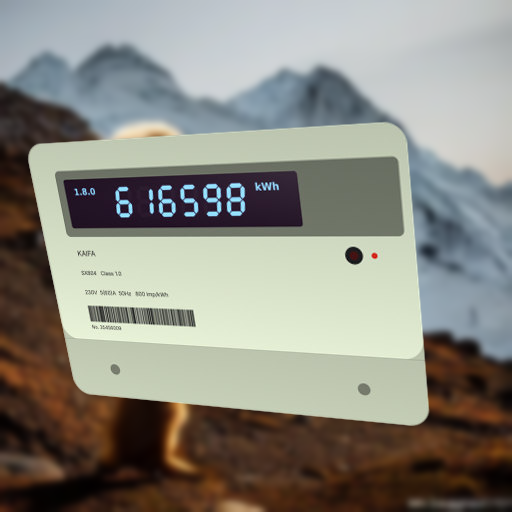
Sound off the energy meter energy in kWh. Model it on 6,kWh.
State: 616598,kWh
